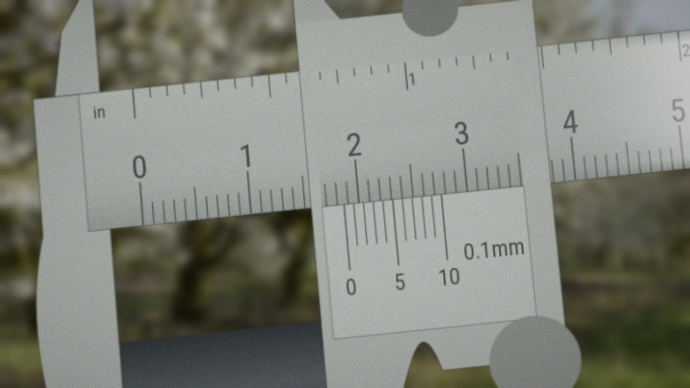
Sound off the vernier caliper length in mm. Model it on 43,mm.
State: 18.6,mm
